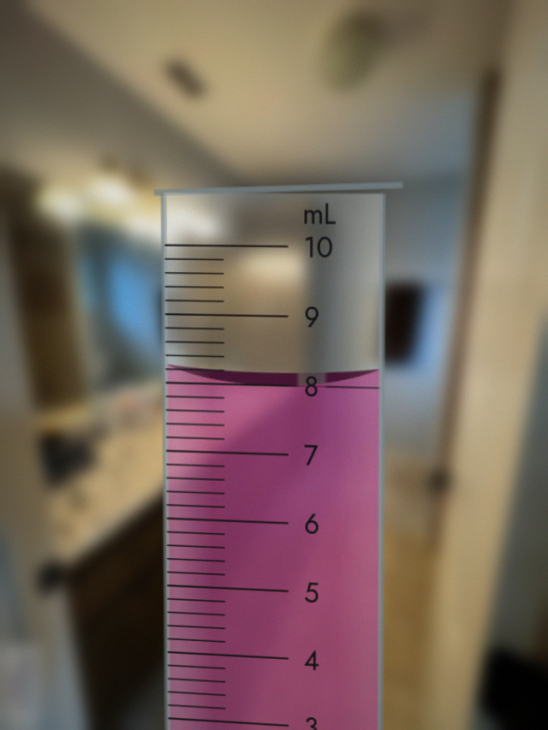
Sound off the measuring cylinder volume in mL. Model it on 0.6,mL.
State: 8,mL
